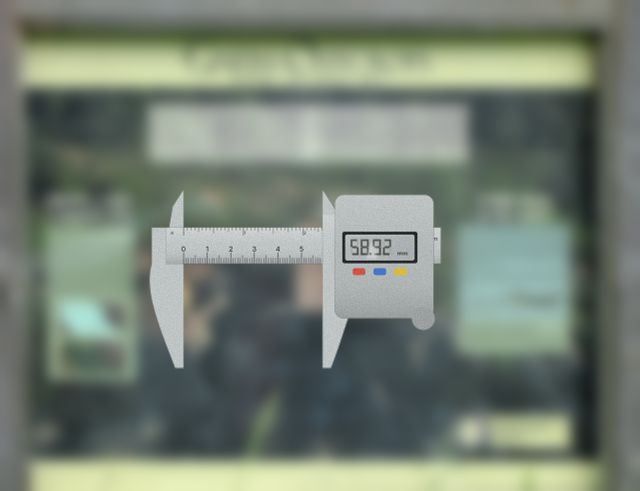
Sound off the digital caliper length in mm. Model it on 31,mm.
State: 58.92,mm
